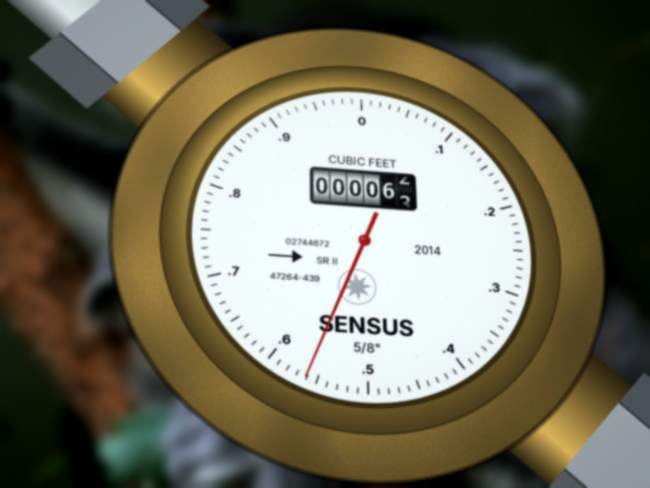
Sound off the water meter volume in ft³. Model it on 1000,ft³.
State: 62.56,ft³
